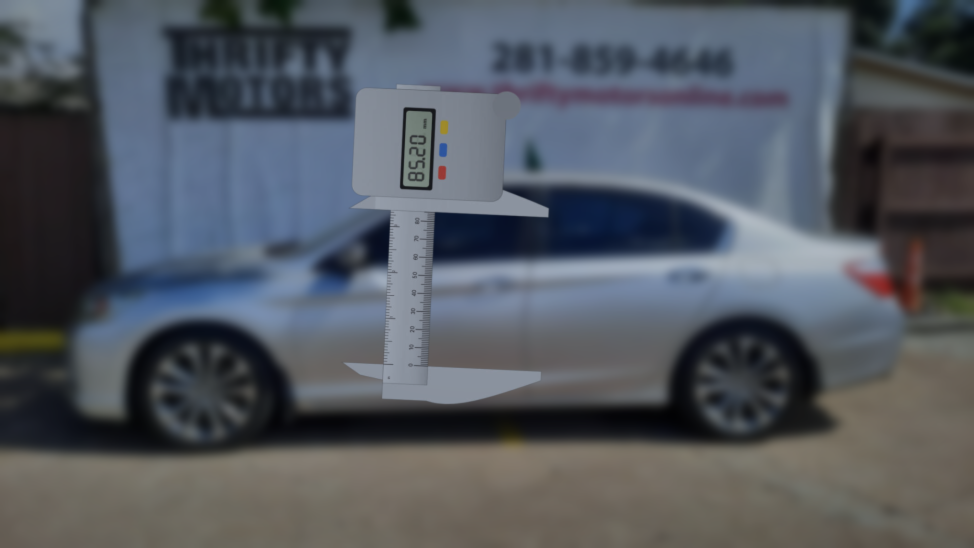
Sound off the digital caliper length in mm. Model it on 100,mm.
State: 85.20,mm
